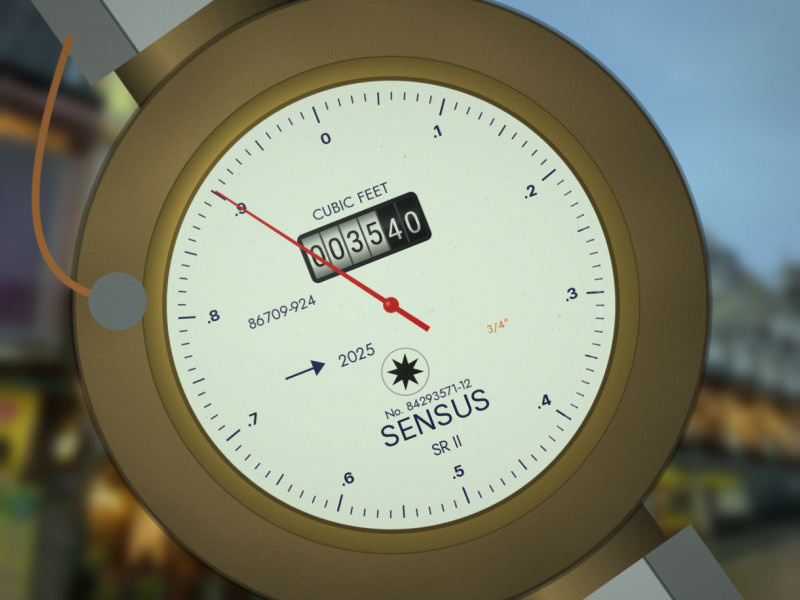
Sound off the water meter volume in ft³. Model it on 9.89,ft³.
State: 3539.90,ft³
